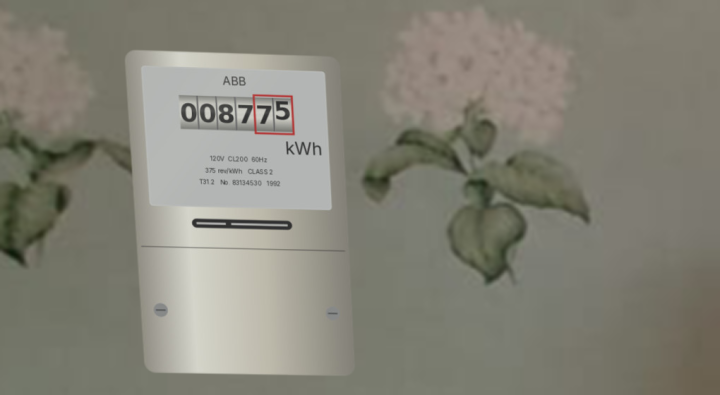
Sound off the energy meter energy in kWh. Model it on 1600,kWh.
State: 87.75,kWh
